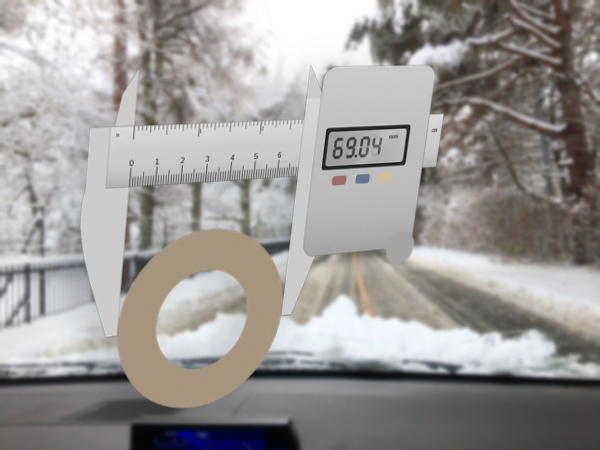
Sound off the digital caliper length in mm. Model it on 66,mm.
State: 69.04,mm
